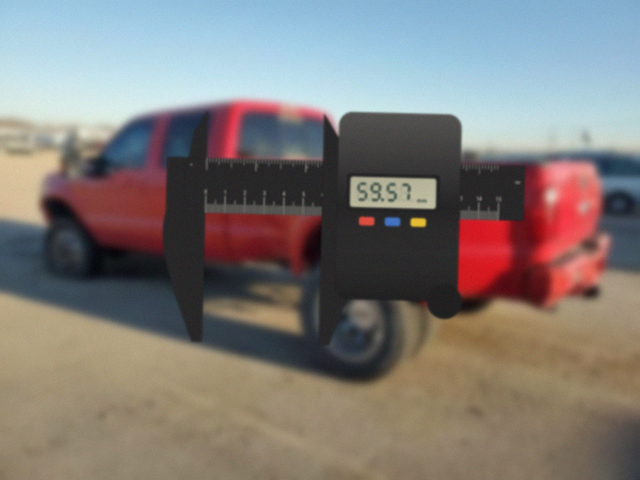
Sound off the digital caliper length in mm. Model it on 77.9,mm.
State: 59.57,mm
